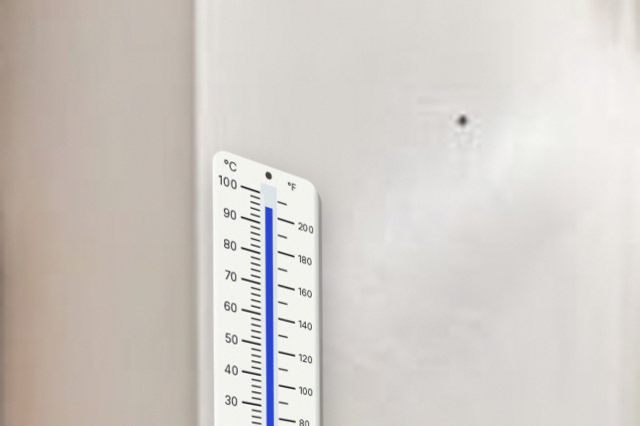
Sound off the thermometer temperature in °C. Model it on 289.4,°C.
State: 96,°C
